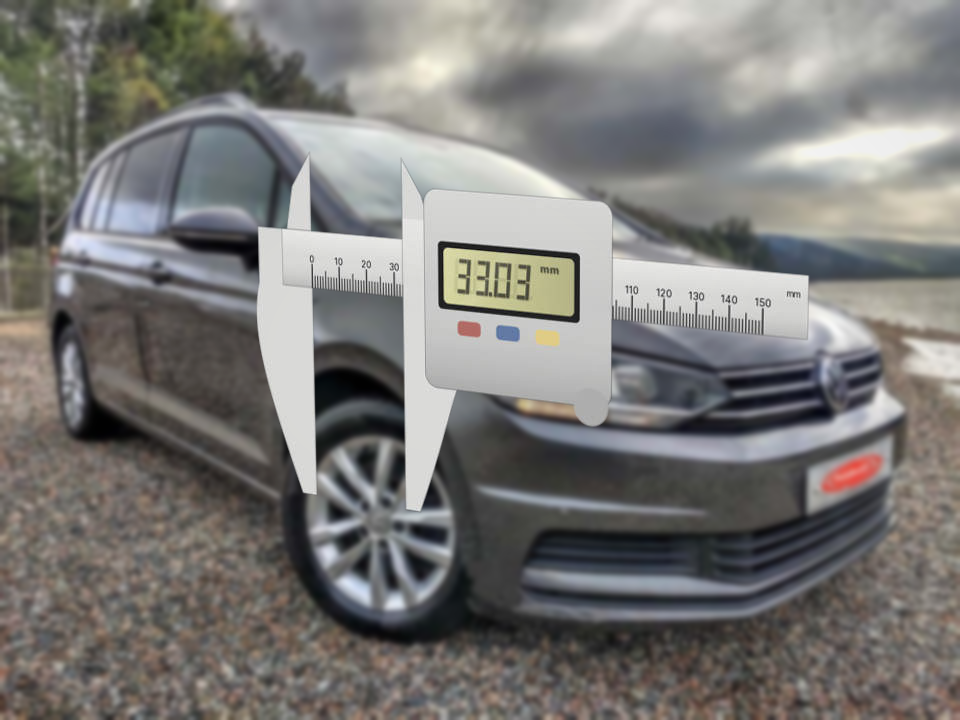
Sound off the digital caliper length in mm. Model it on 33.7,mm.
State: 33.03,mm
